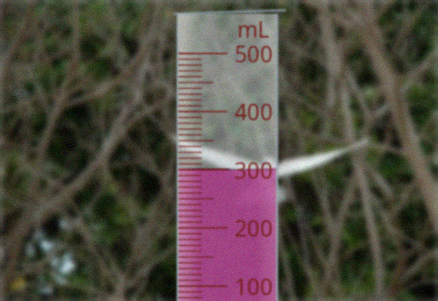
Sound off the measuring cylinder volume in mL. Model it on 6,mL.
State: 300,mL
